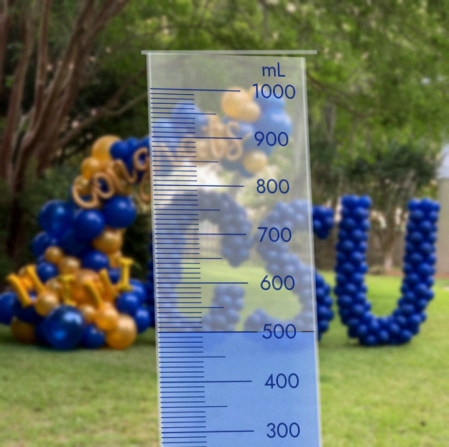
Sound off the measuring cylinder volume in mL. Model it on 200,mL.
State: 500,mL
